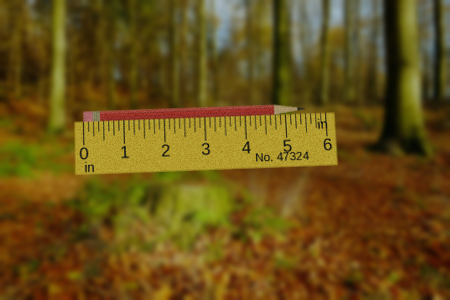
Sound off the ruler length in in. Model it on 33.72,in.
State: 5.5,in
